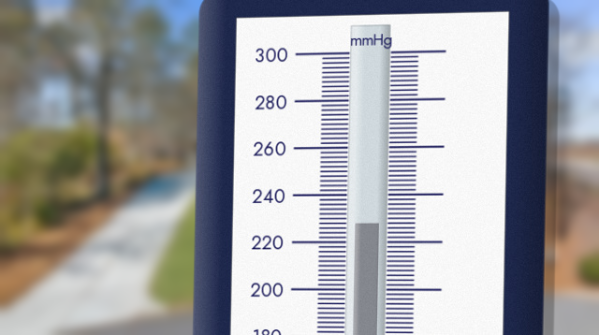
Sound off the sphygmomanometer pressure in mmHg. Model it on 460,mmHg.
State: 228,mmHg
